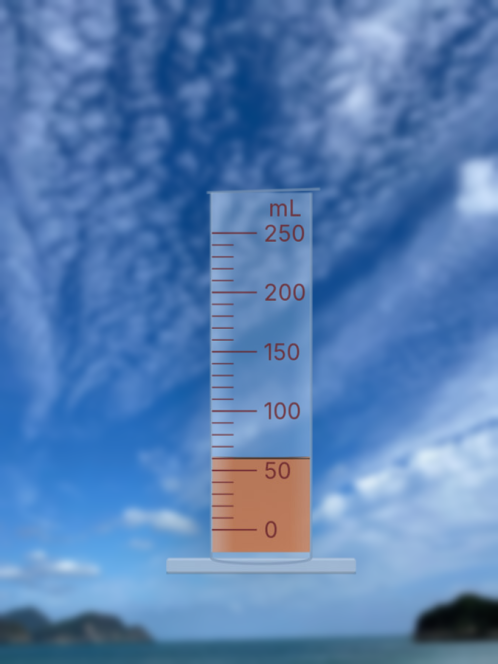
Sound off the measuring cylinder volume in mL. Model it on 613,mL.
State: 60,mL
